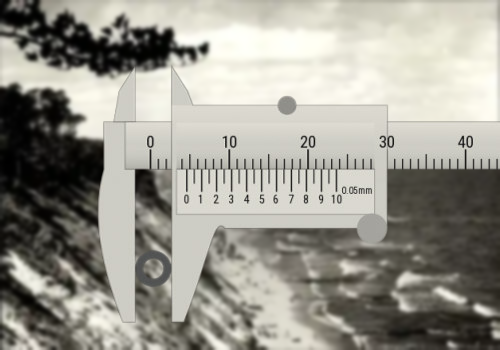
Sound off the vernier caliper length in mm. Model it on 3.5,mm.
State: 4.6,mm
